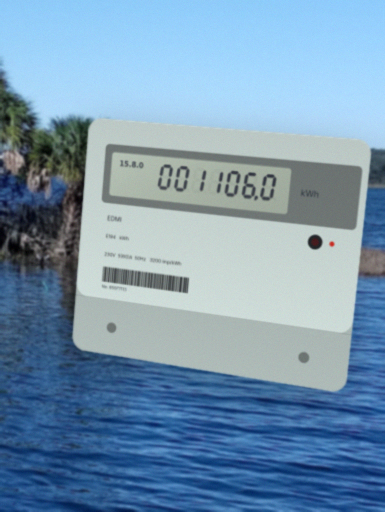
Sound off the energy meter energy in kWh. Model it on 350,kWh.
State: 1106.0,kWh
